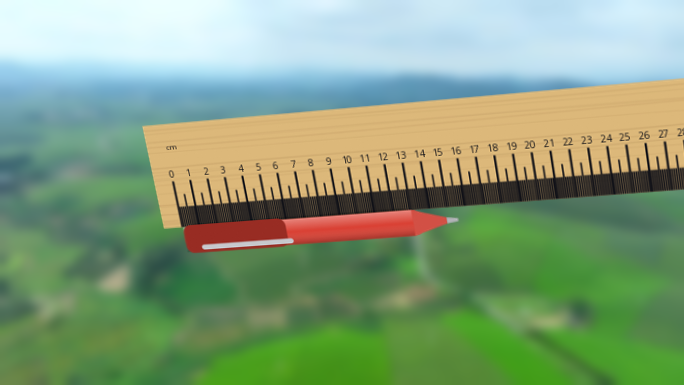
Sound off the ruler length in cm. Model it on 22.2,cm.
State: 15.5,cm
